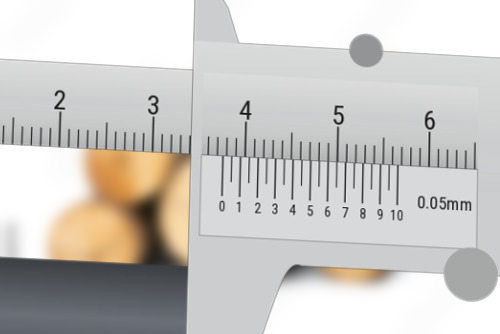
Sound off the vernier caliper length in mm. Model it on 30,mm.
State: 37.6,mm
